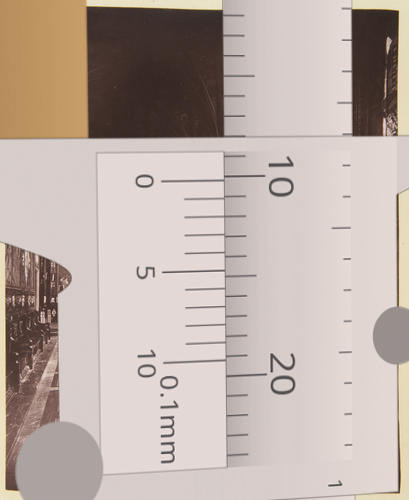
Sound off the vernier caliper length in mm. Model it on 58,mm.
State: 10.2,mm
